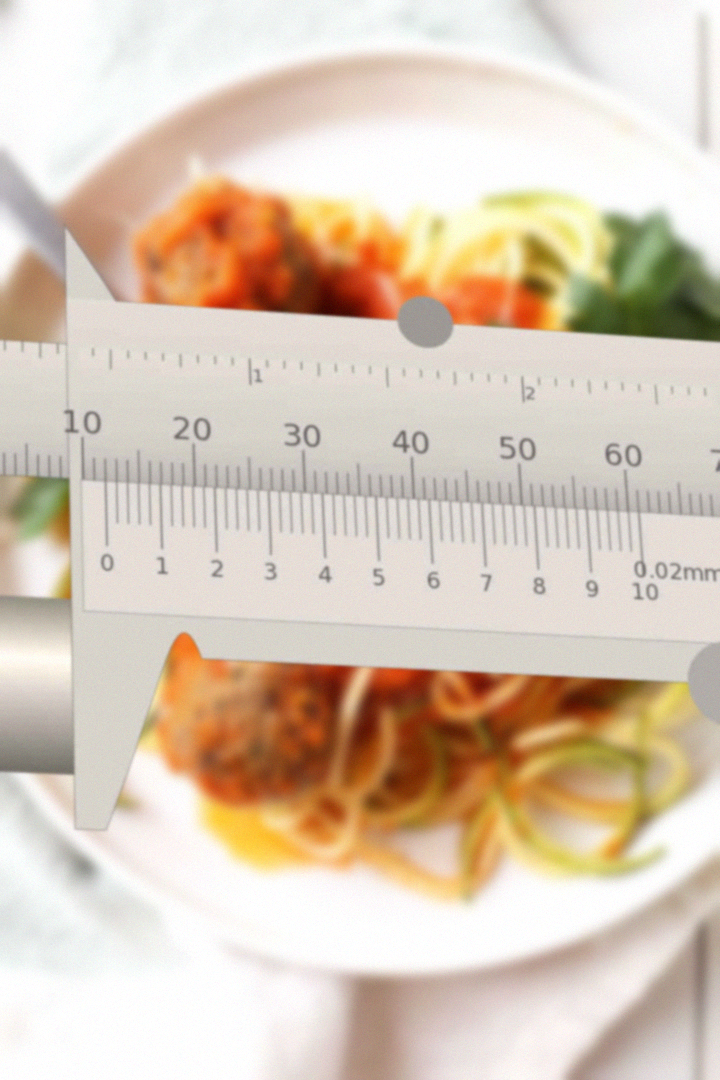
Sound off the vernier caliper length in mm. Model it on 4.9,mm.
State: 12.0,mm
